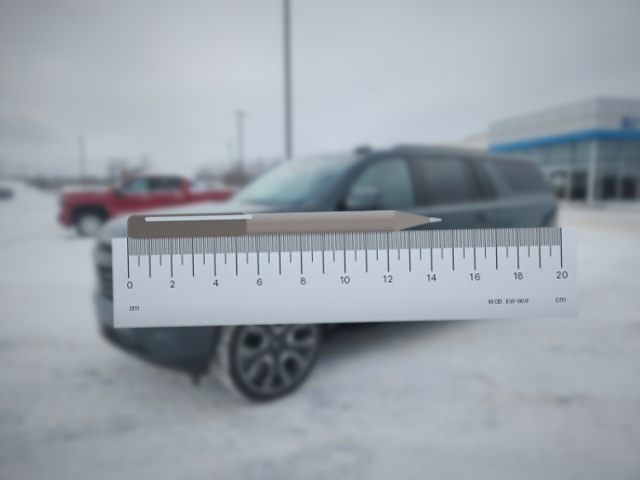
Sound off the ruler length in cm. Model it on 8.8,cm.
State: 14.5,cm
